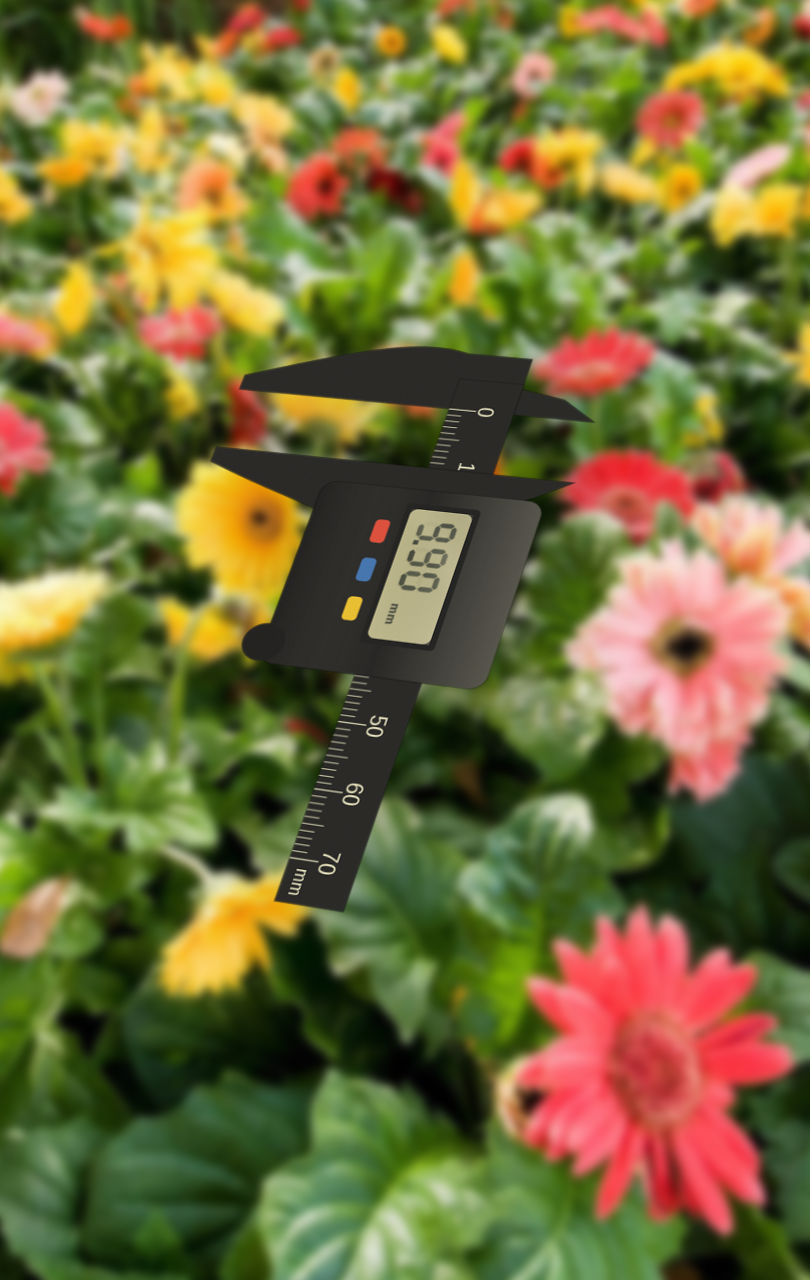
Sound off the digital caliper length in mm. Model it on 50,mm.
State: 9.90,mm
